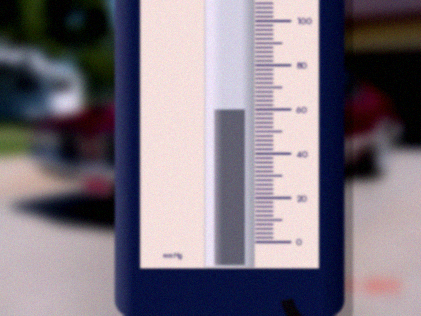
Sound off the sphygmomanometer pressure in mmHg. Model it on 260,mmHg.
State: 60,mmHg
